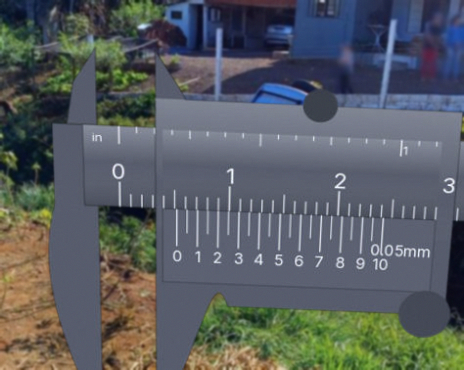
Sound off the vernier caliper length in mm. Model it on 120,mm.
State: 5.2,mm
